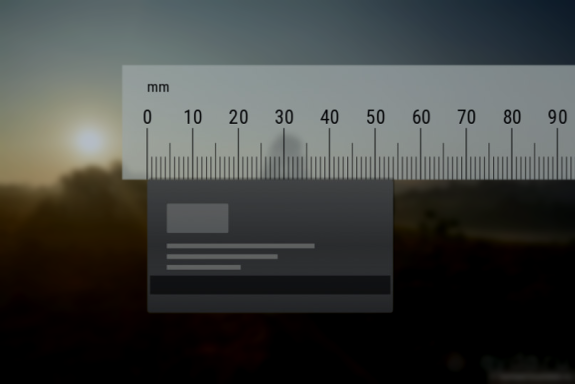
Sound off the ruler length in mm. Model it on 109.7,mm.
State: 54,mm
